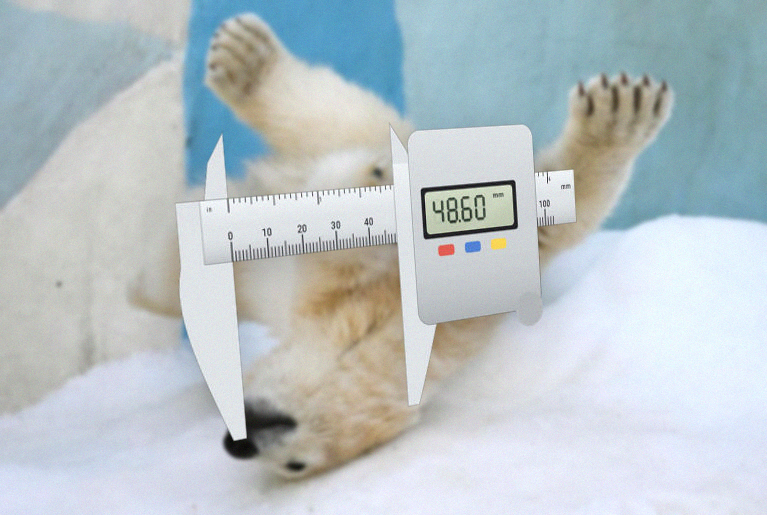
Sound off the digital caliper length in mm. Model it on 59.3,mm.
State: 48.60,mm
